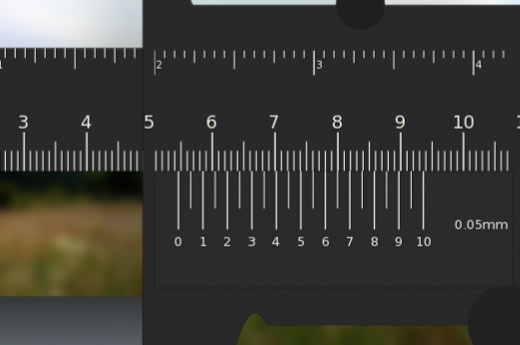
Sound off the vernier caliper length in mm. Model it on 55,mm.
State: 54.6,mm
